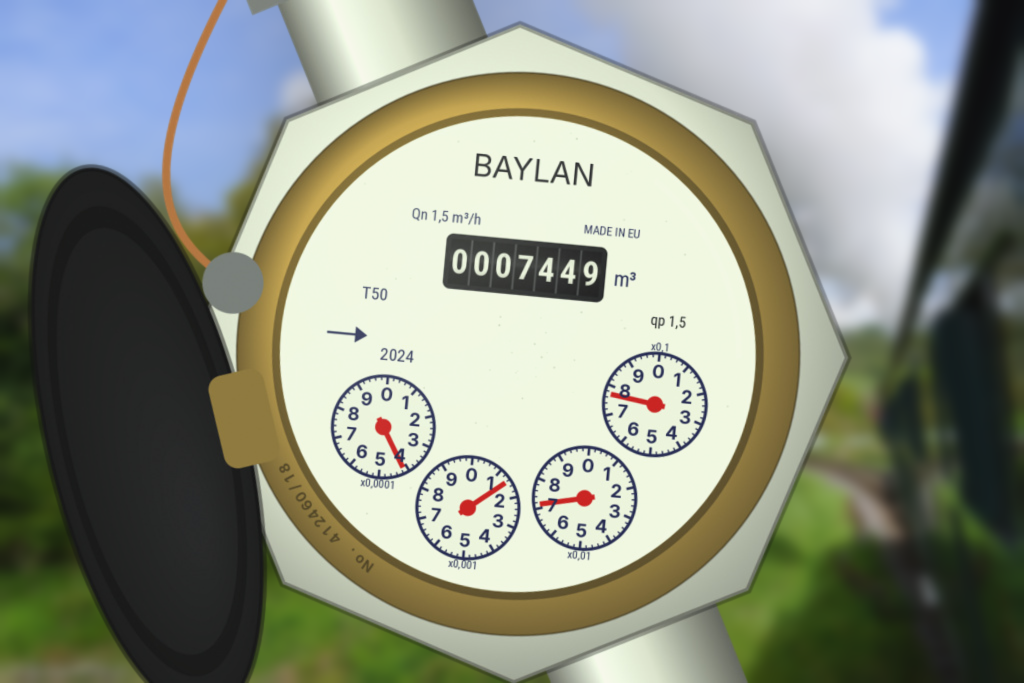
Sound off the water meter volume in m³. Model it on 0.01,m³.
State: 7449.7714,m³
